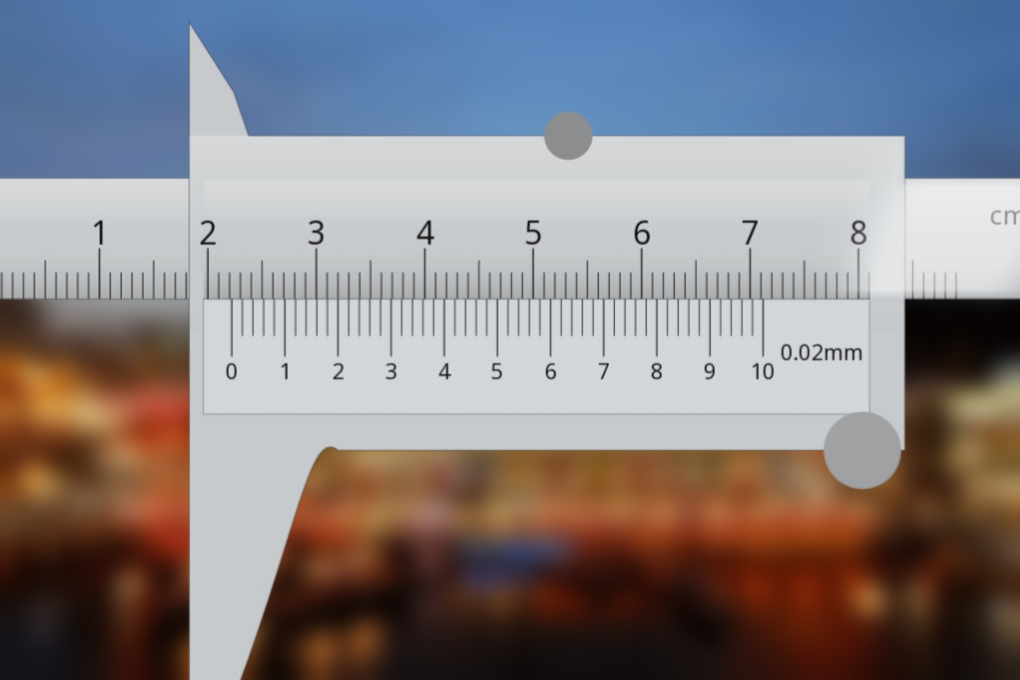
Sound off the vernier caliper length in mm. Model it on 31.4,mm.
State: 22.2,mm
